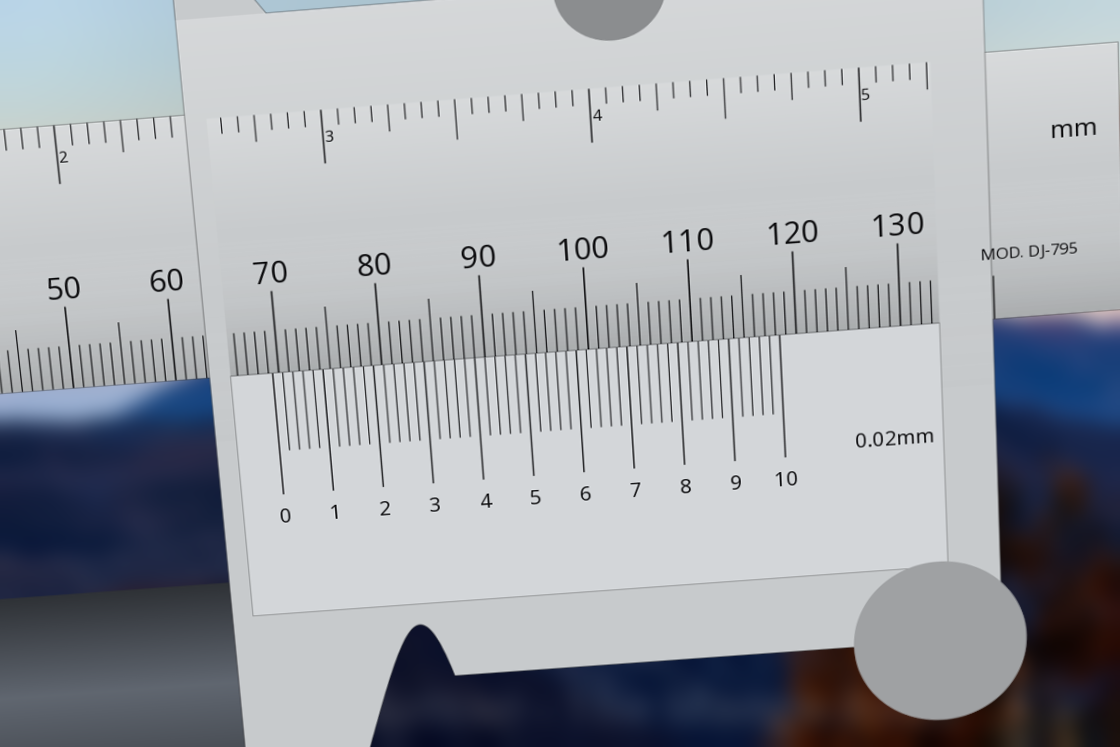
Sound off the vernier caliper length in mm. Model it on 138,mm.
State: 69.4,mm
